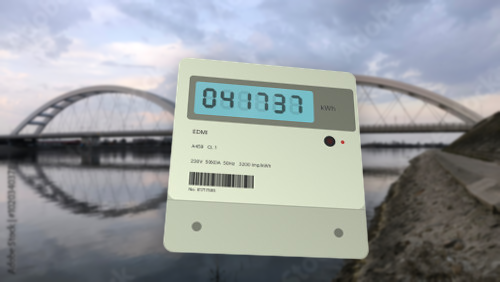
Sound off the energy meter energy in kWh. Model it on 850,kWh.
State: 41737,kWh
